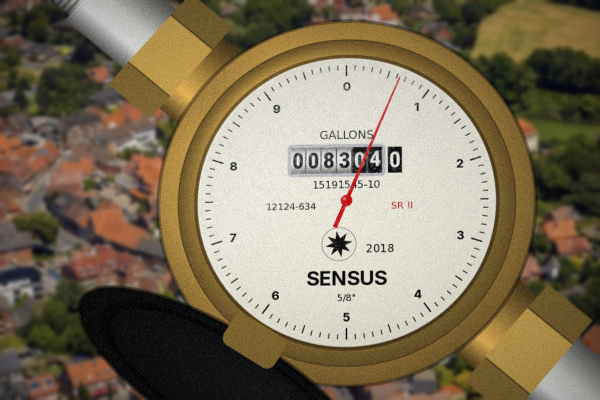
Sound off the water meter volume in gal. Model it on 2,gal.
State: 83040.6,gal
